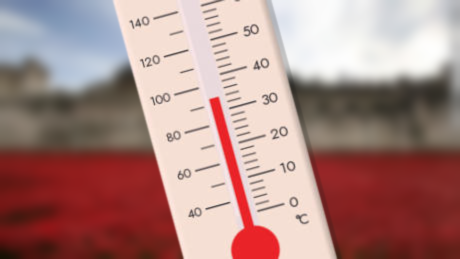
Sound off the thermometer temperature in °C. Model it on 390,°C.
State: 34,°C
